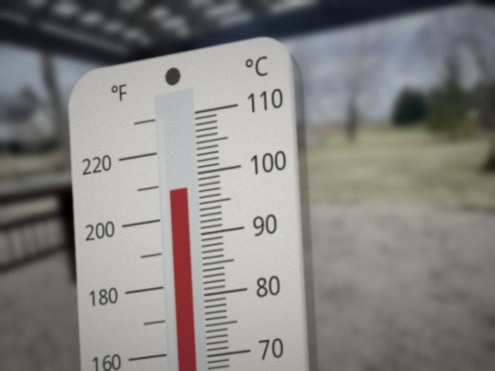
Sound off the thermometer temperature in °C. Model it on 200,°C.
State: 98,°C
